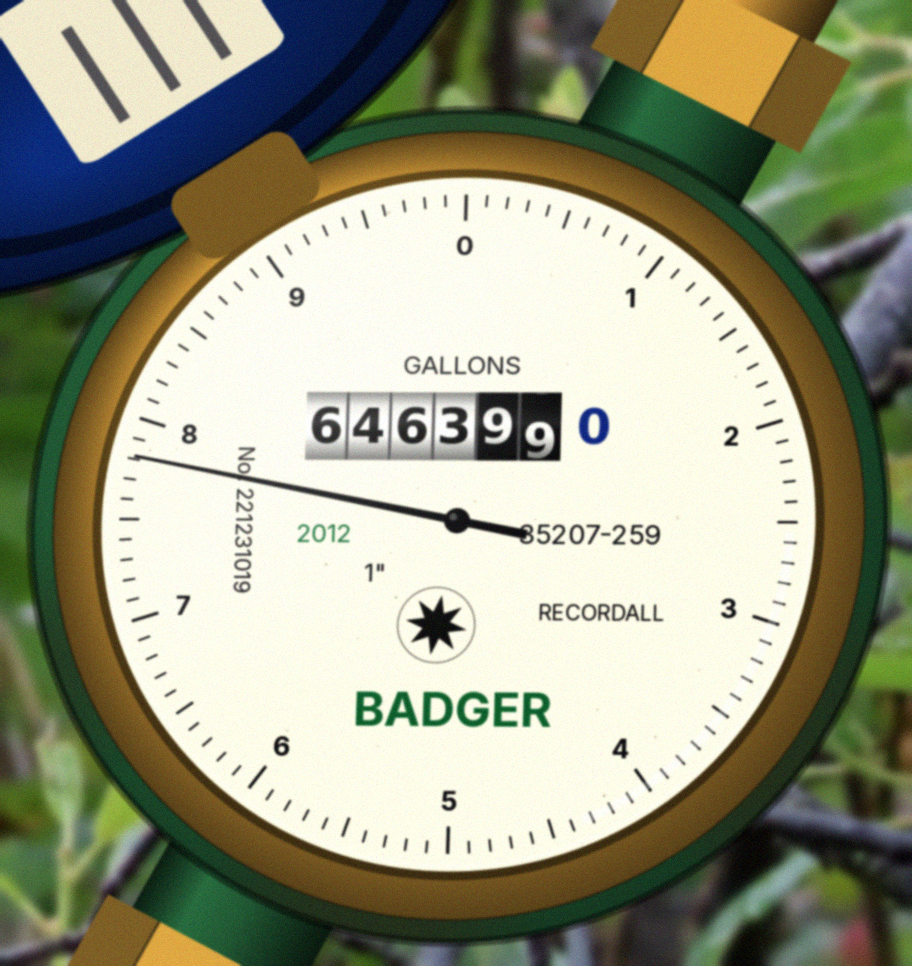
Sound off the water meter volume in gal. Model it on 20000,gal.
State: 6463987.8,gal
